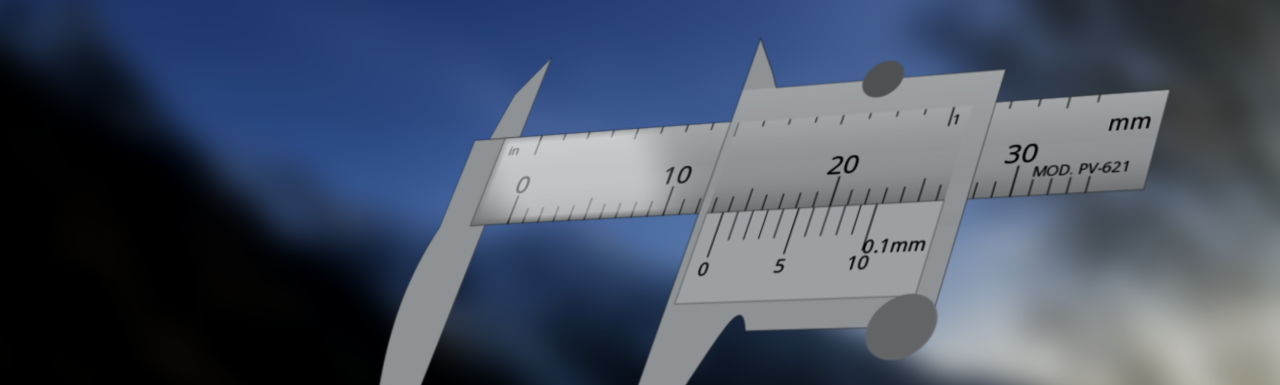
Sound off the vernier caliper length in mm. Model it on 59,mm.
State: 13.7,mm
